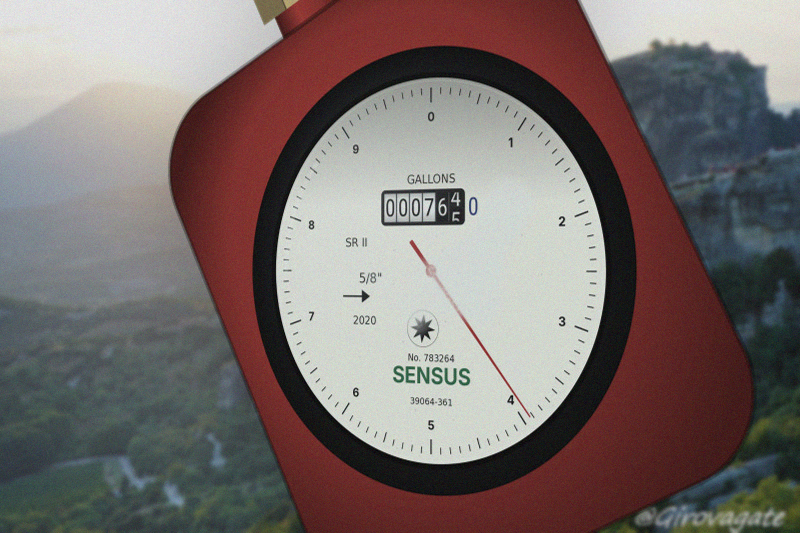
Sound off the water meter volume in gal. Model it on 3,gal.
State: 7643.9,gal
